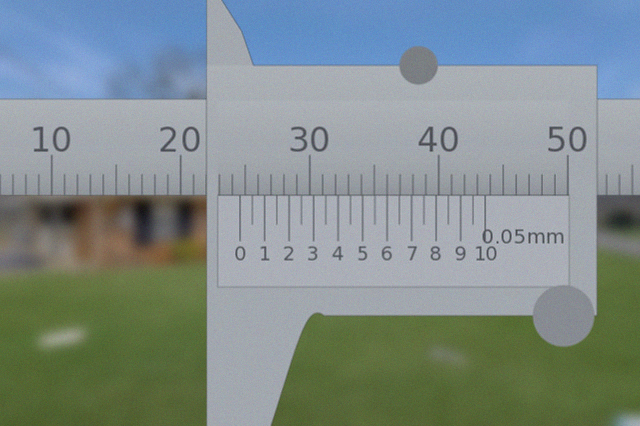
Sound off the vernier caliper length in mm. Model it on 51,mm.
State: 24.6,mm
